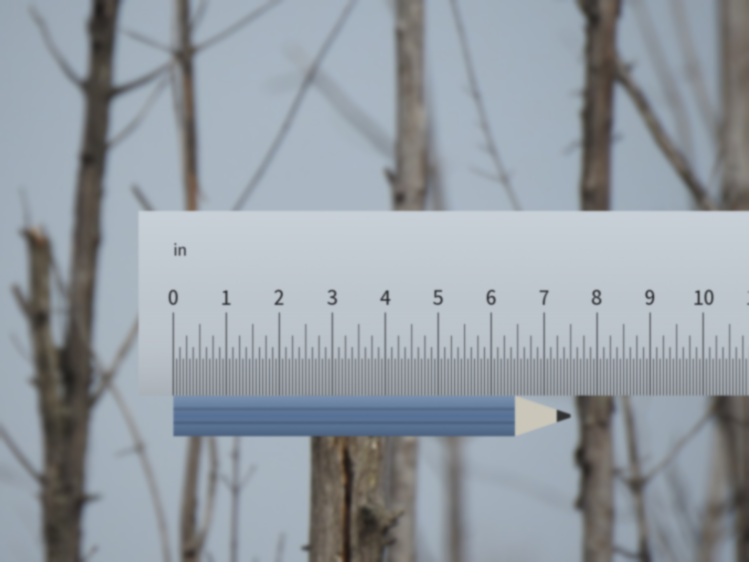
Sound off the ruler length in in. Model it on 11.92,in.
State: 7.5,in
